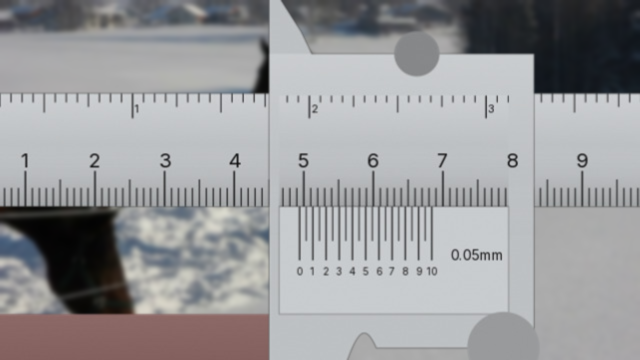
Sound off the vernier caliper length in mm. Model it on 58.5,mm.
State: 49.4,mm
